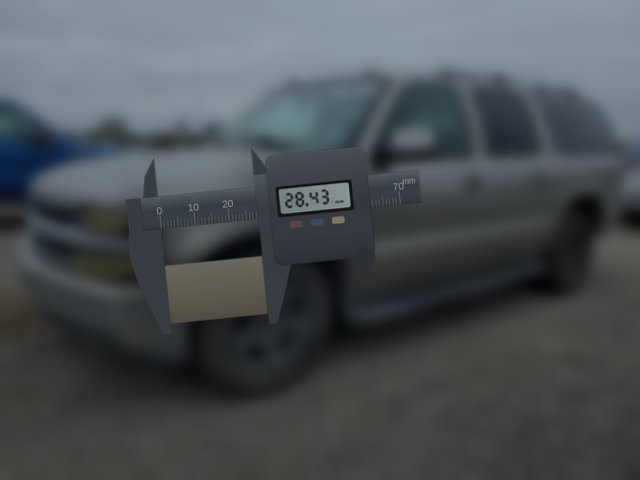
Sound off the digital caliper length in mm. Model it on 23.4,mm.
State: 28.43,mm
